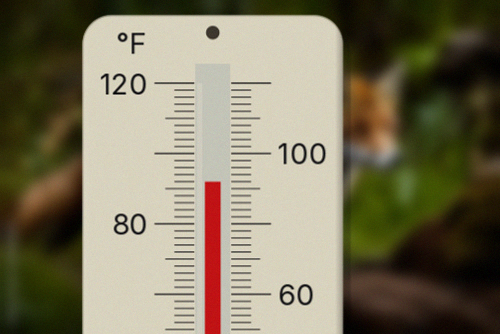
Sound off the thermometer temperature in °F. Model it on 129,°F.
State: 92,°F
